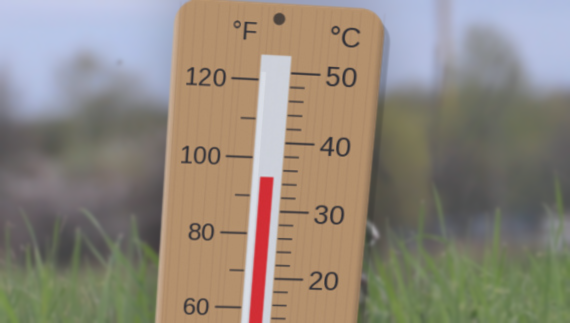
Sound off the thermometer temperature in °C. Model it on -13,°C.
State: 35,°C
